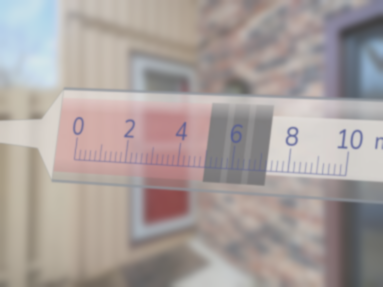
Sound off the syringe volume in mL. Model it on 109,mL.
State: 5,mL
